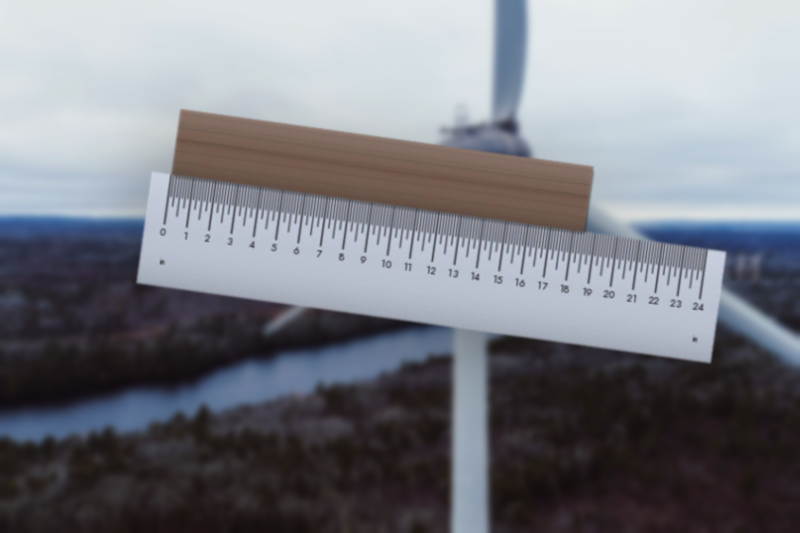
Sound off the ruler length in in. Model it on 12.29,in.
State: 18.5,in
